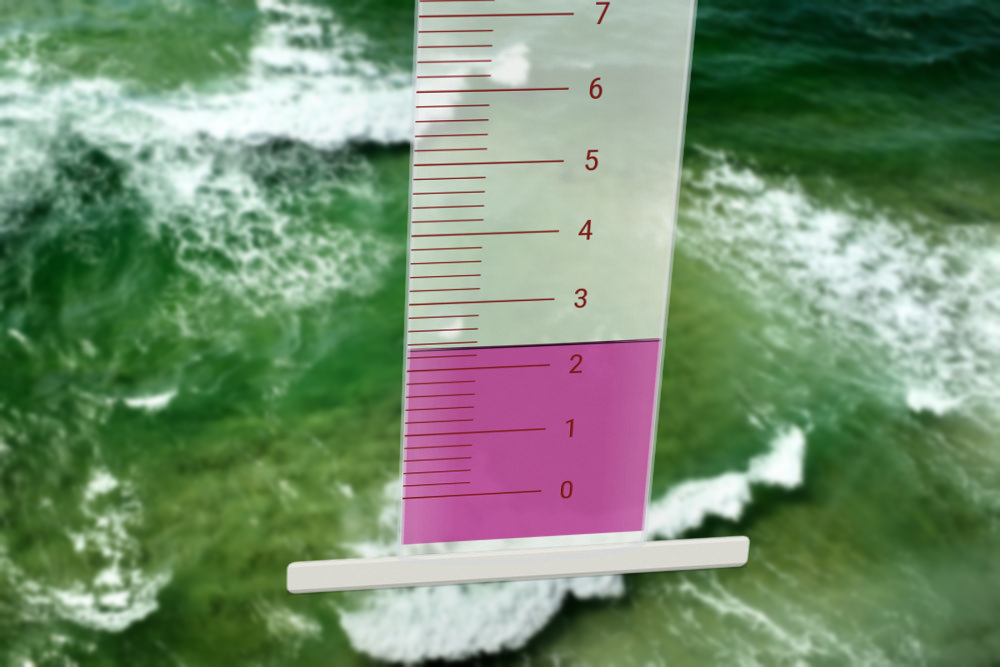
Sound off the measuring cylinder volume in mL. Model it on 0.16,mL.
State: 2.3,mL
